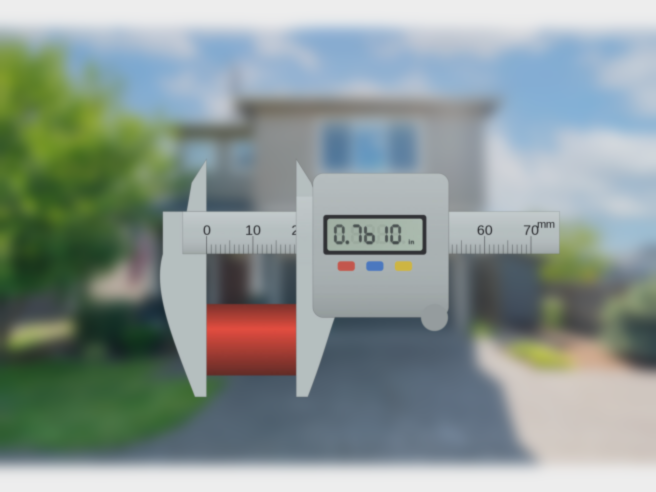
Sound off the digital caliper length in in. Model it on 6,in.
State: 0.7610,in
